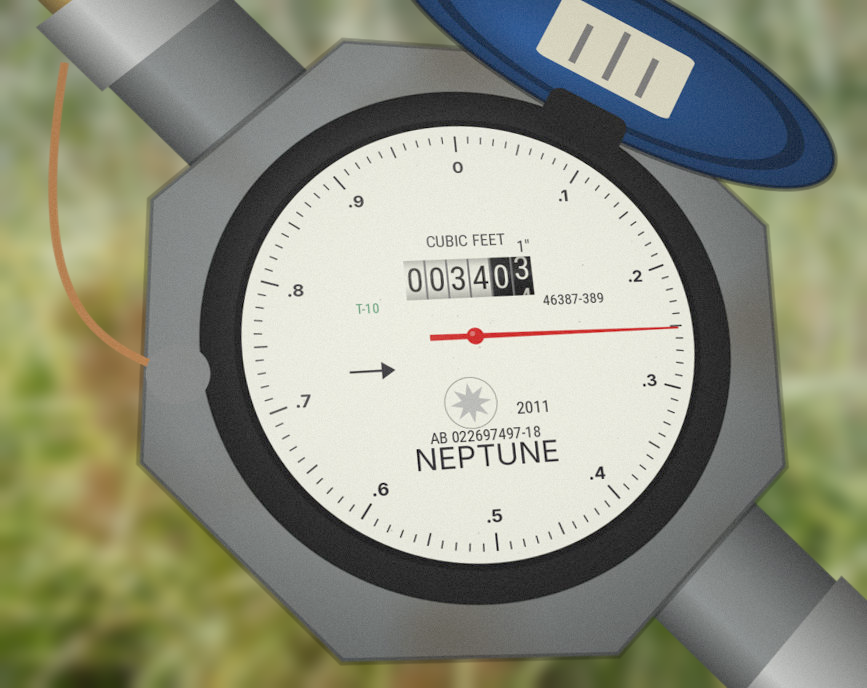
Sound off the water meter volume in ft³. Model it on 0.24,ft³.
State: 3403.25,ft³
